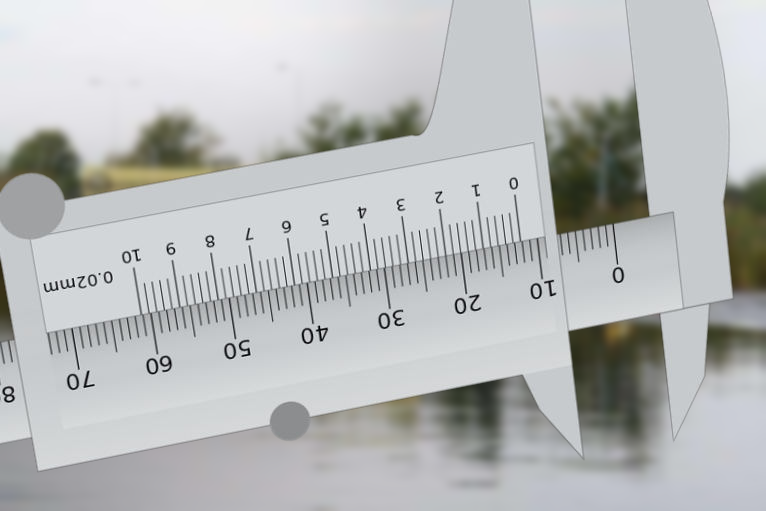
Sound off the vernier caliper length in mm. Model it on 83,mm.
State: 12.2,mm
